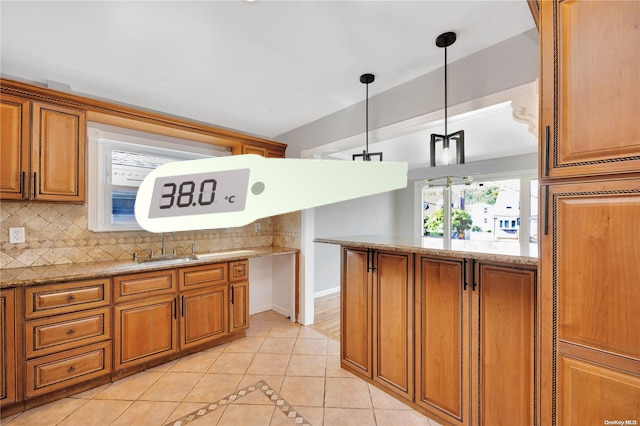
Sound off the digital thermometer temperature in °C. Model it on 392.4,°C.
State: 38.0,°C
